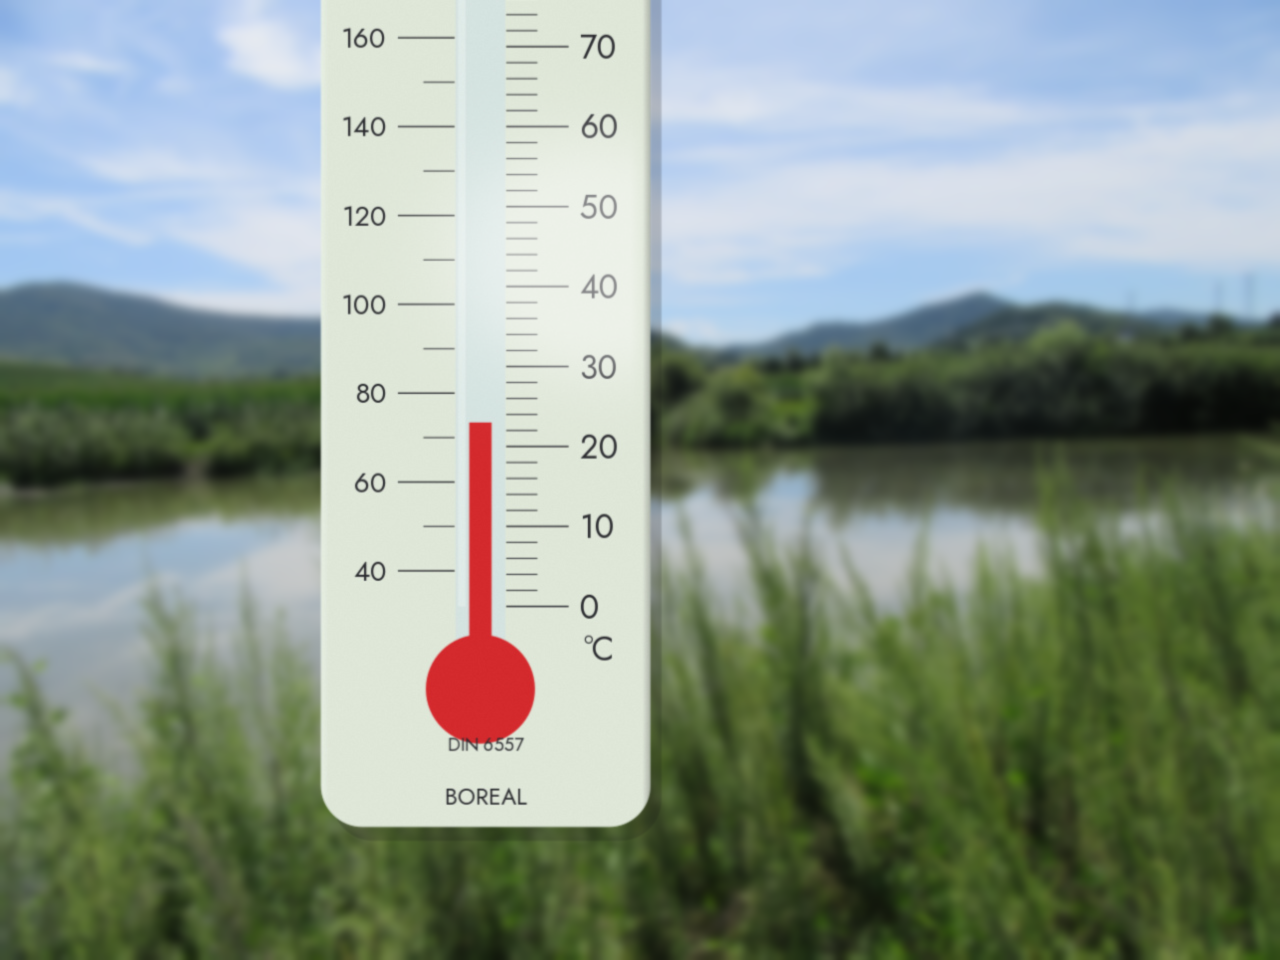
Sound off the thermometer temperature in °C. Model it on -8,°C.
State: 23,°C
